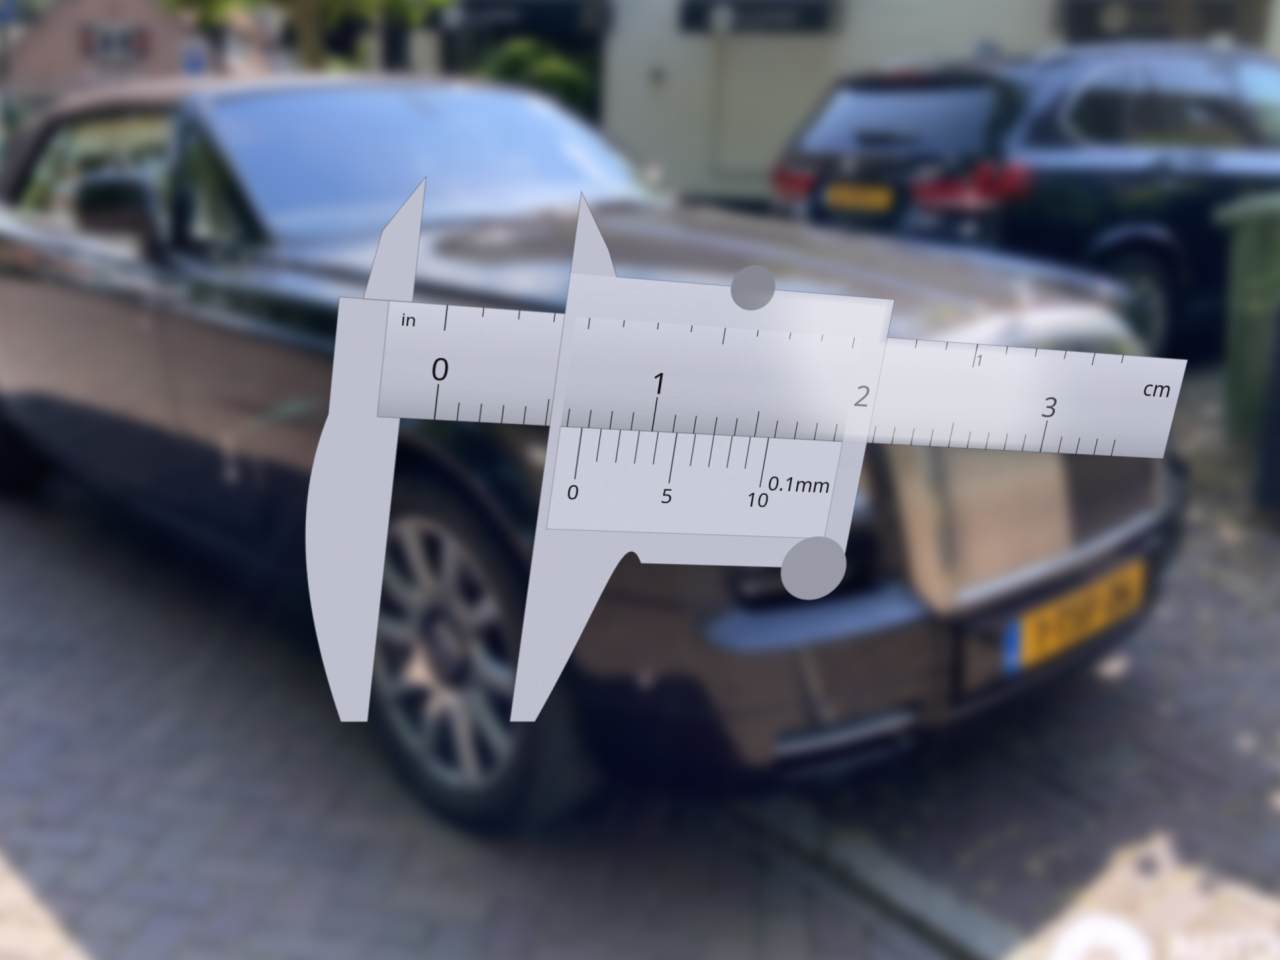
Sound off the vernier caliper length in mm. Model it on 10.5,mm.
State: 6.7,mm
